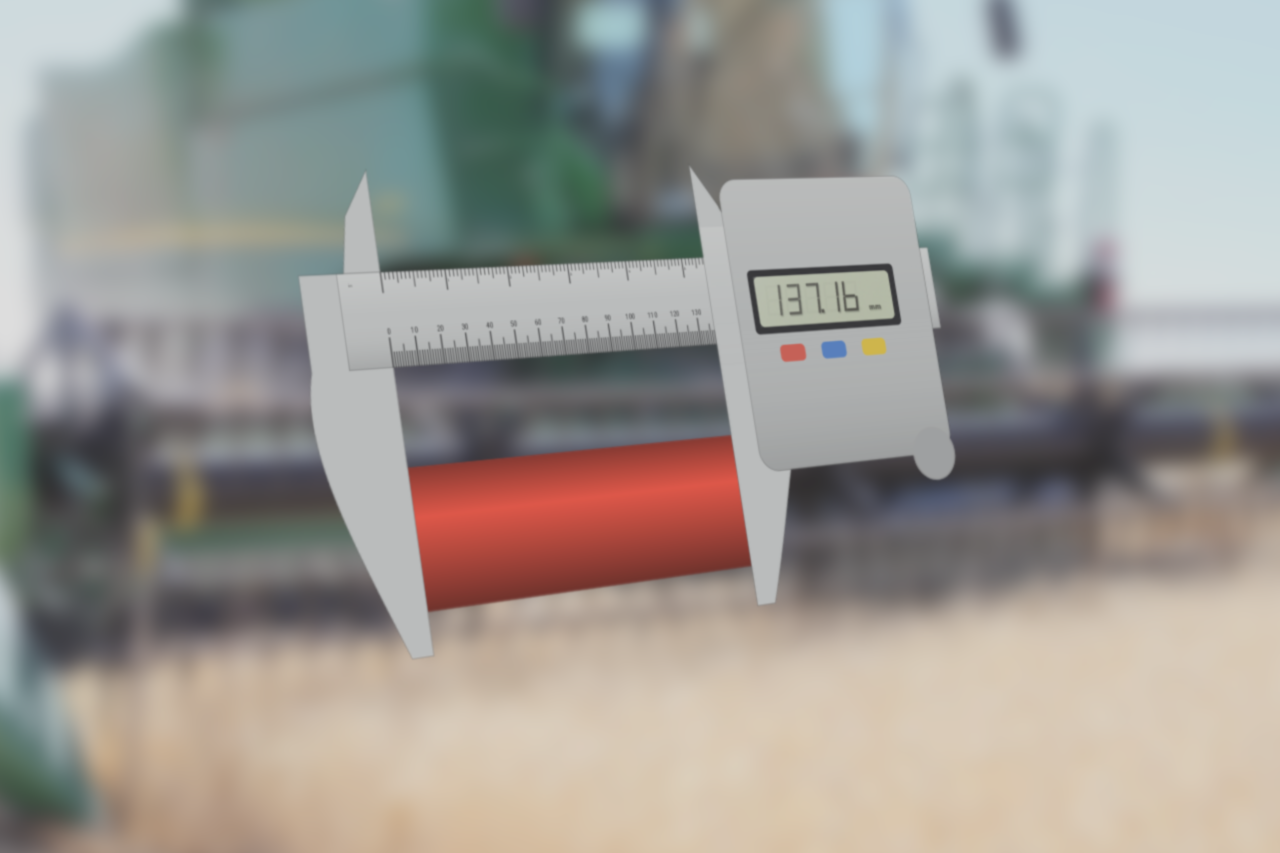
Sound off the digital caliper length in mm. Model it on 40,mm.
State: 137.16,mm
